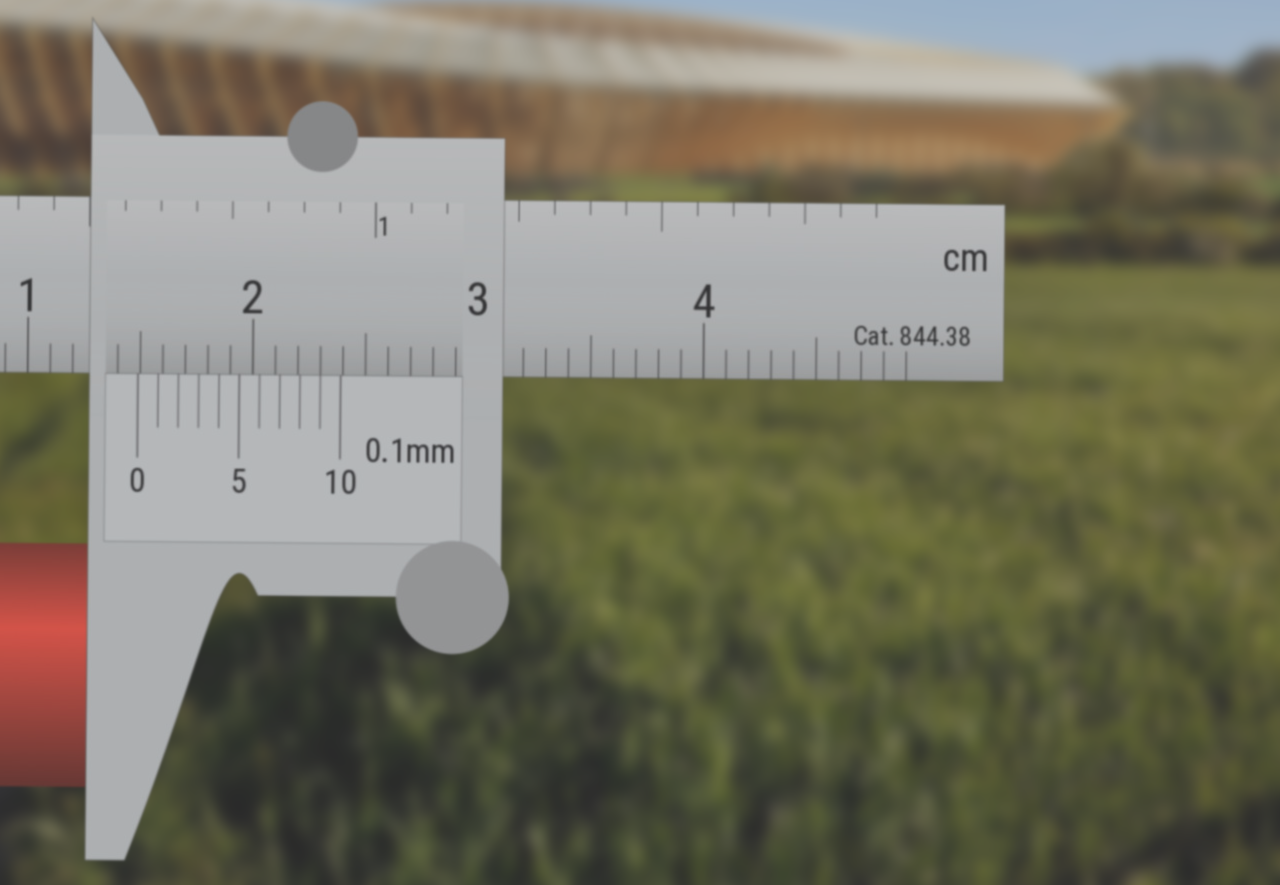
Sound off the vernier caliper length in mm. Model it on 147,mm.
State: 14.9,mm
